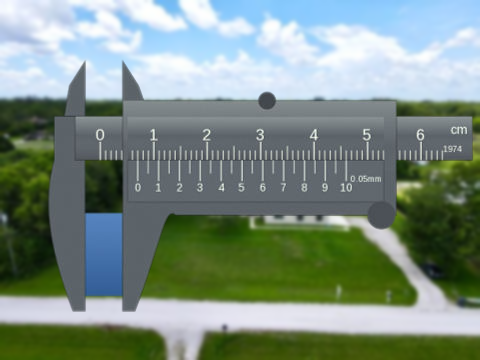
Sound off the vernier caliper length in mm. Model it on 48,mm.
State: 7.0,mm
